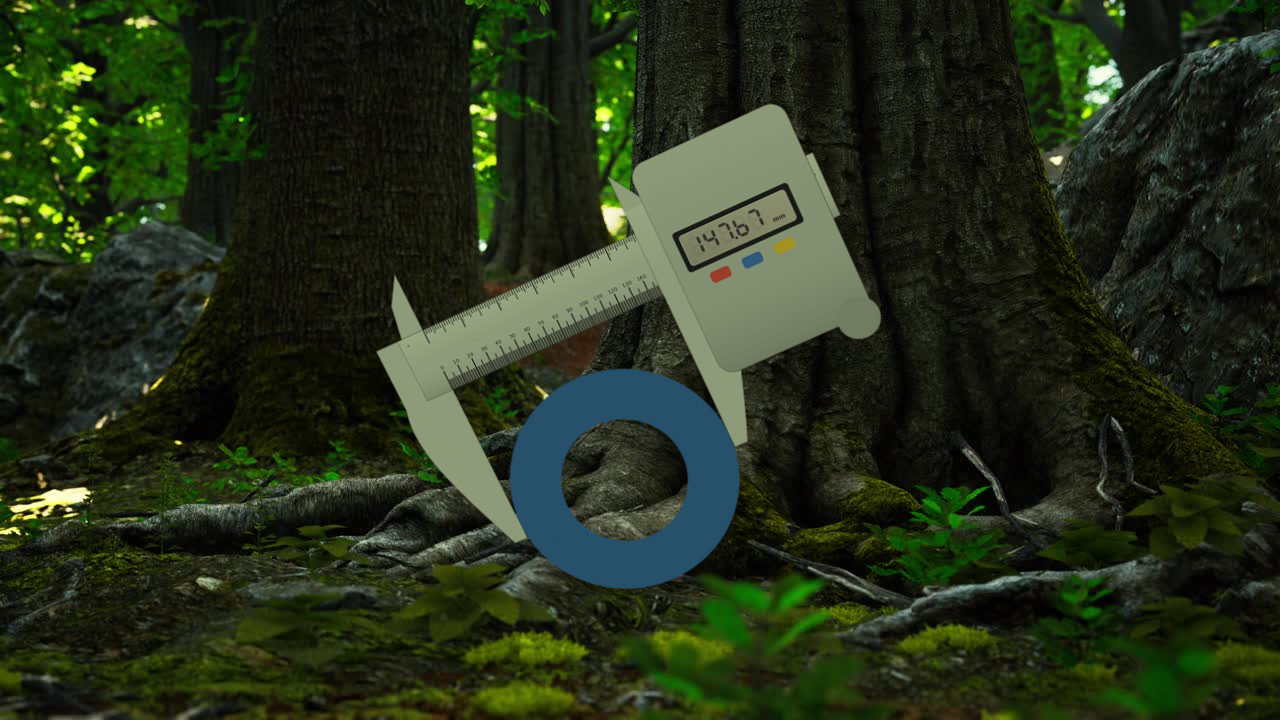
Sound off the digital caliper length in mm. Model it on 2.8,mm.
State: 147.67,mm
